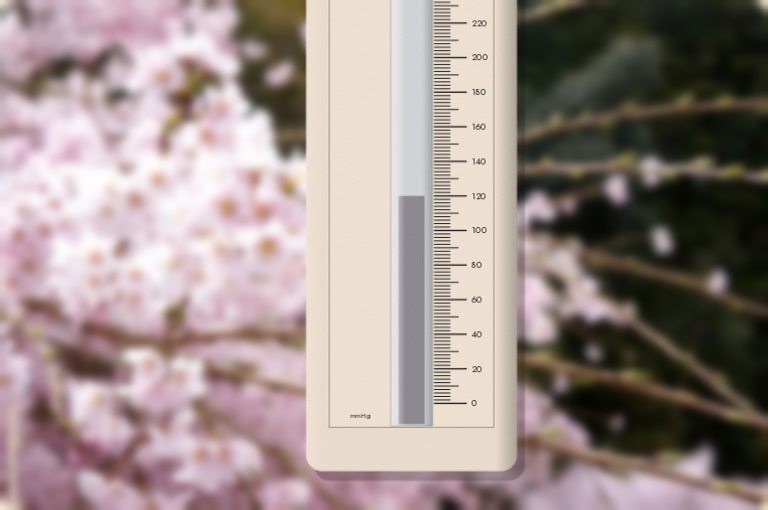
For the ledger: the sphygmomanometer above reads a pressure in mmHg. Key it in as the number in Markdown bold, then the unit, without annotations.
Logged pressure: **120** mmHg
